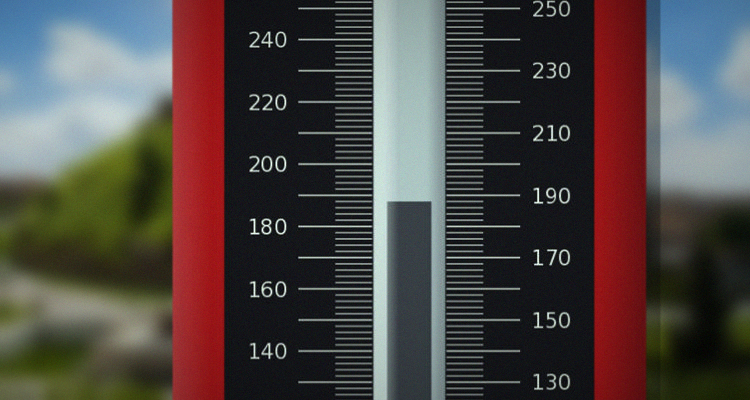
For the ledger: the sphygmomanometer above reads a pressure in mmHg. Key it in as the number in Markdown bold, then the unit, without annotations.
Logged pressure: **188** mmHg
